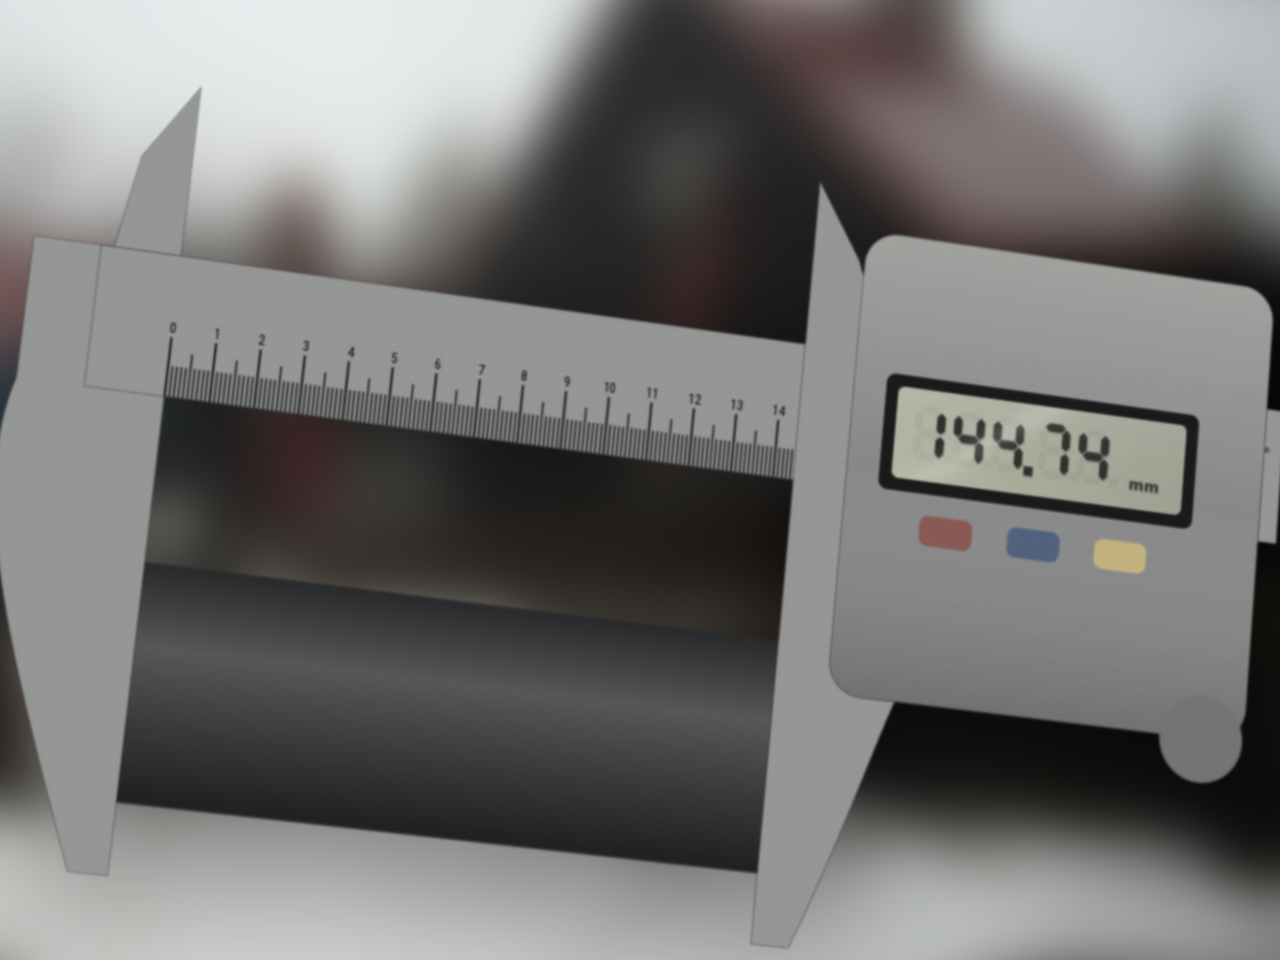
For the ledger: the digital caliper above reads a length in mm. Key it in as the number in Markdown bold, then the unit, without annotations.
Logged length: **144.74** mm
